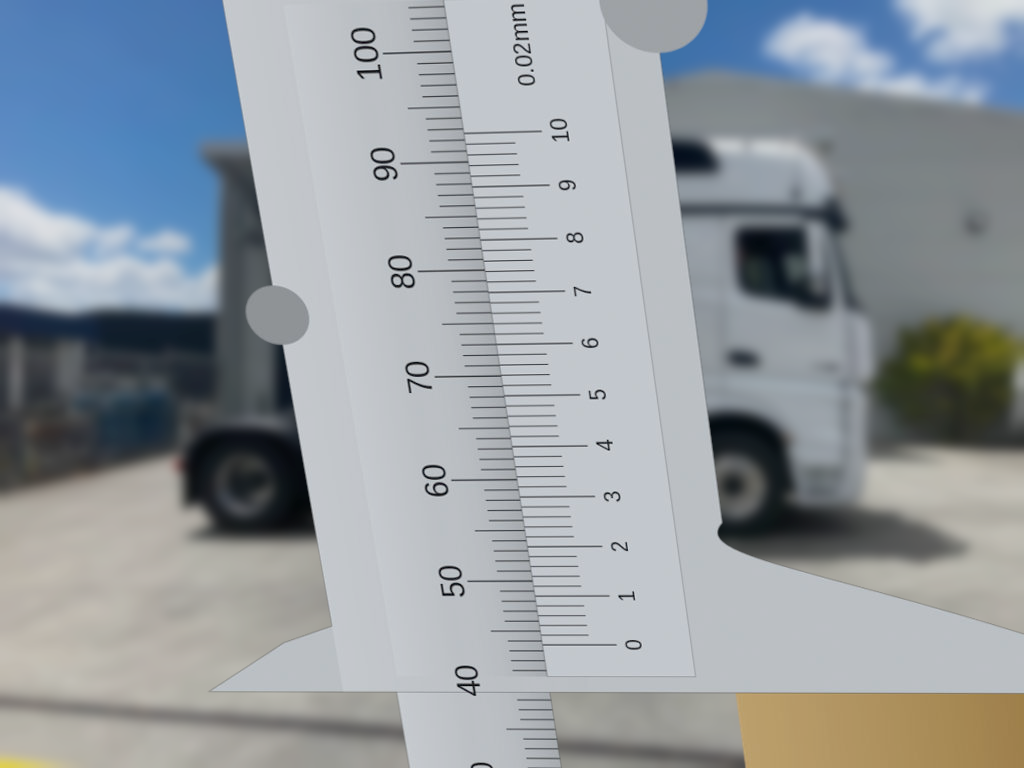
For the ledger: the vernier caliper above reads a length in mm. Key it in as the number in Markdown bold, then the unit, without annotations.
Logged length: **43.6** mm
